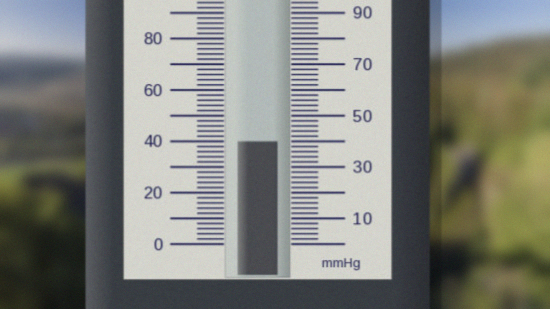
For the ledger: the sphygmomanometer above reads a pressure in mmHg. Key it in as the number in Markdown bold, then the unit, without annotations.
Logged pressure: **40** mmHg
